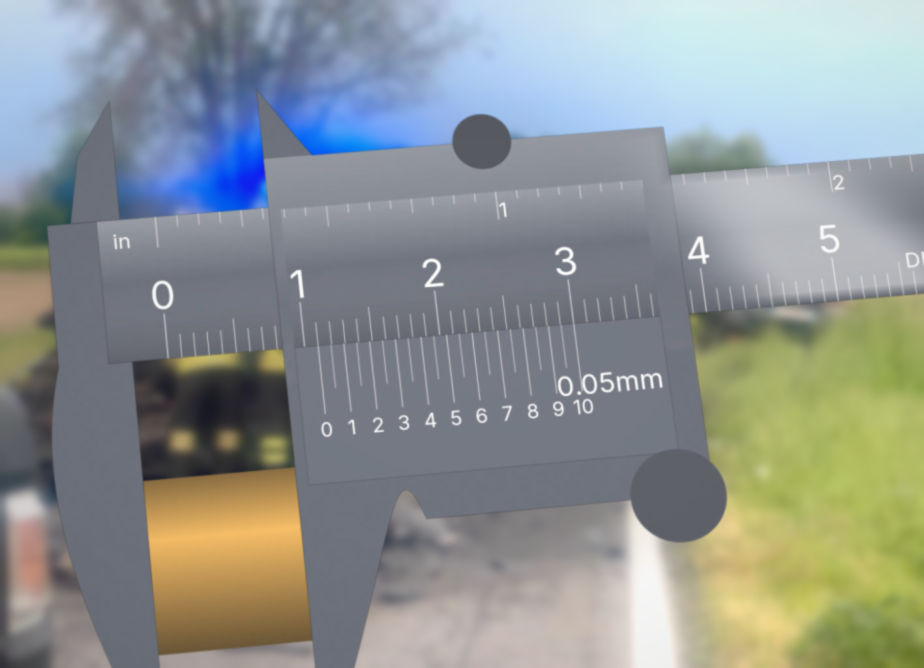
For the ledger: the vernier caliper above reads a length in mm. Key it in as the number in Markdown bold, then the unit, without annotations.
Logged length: **11.0** mm
